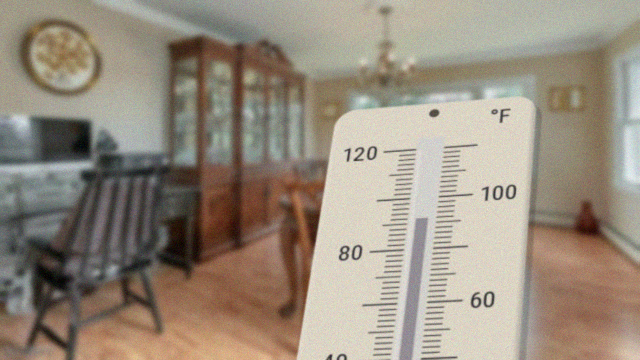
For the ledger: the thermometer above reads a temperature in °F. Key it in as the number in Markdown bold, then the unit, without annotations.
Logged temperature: **92** °F
